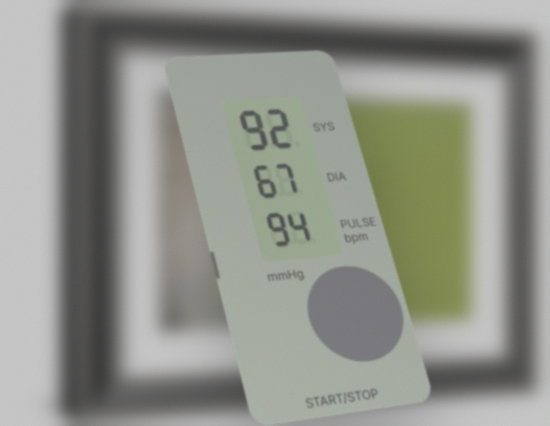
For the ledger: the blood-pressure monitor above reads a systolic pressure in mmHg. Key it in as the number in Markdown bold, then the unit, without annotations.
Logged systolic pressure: **92** mmHg
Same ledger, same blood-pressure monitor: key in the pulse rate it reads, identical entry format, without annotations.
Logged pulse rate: **94** bpm
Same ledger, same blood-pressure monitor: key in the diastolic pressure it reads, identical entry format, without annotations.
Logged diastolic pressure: **67** mmHg
